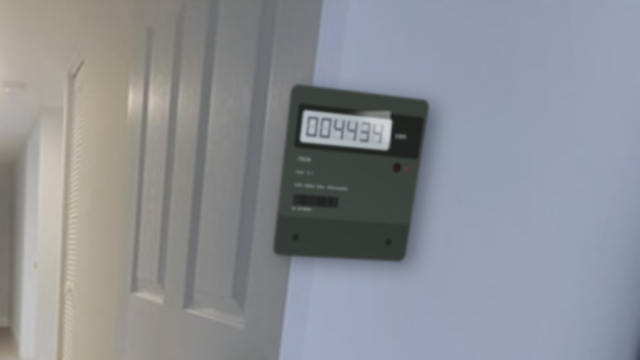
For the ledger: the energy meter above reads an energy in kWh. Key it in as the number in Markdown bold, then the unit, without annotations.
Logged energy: **4434** kWh
